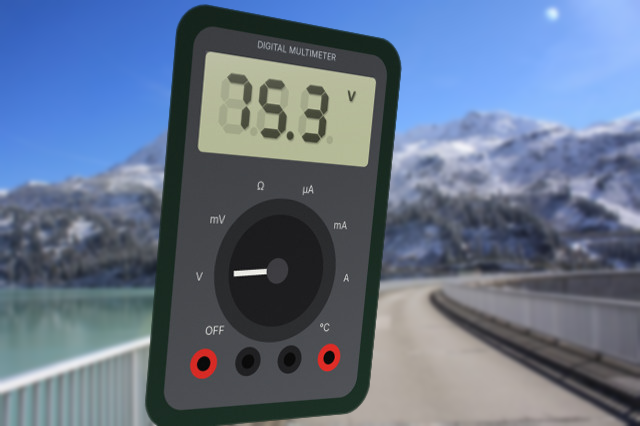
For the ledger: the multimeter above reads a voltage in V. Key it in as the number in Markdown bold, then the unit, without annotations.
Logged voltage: **75.3** V
